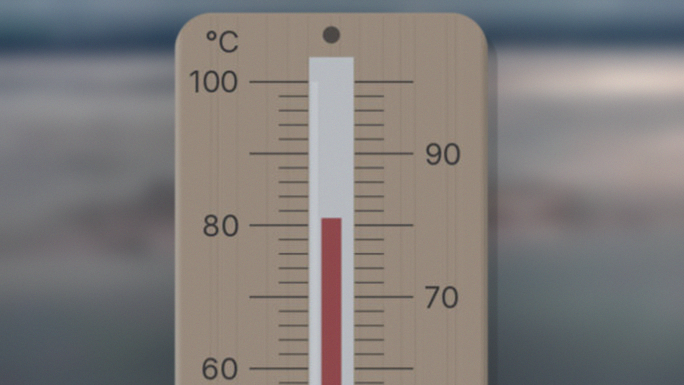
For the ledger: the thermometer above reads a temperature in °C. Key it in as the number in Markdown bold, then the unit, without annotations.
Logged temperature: **81** °C
